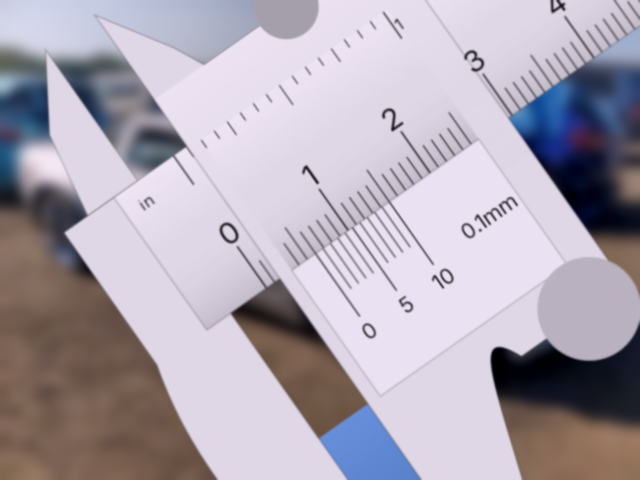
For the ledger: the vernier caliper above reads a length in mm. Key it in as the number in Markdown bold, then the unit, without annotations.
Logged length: **6.0** mm
